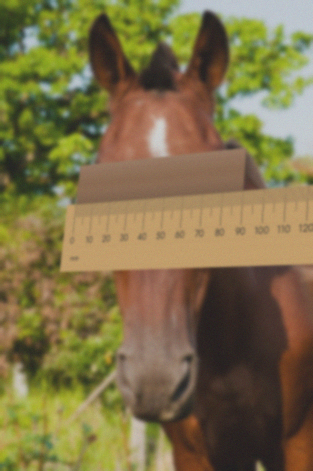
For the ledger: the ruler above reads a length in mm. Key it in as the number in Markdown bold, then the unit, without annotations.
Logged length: **90** mm
